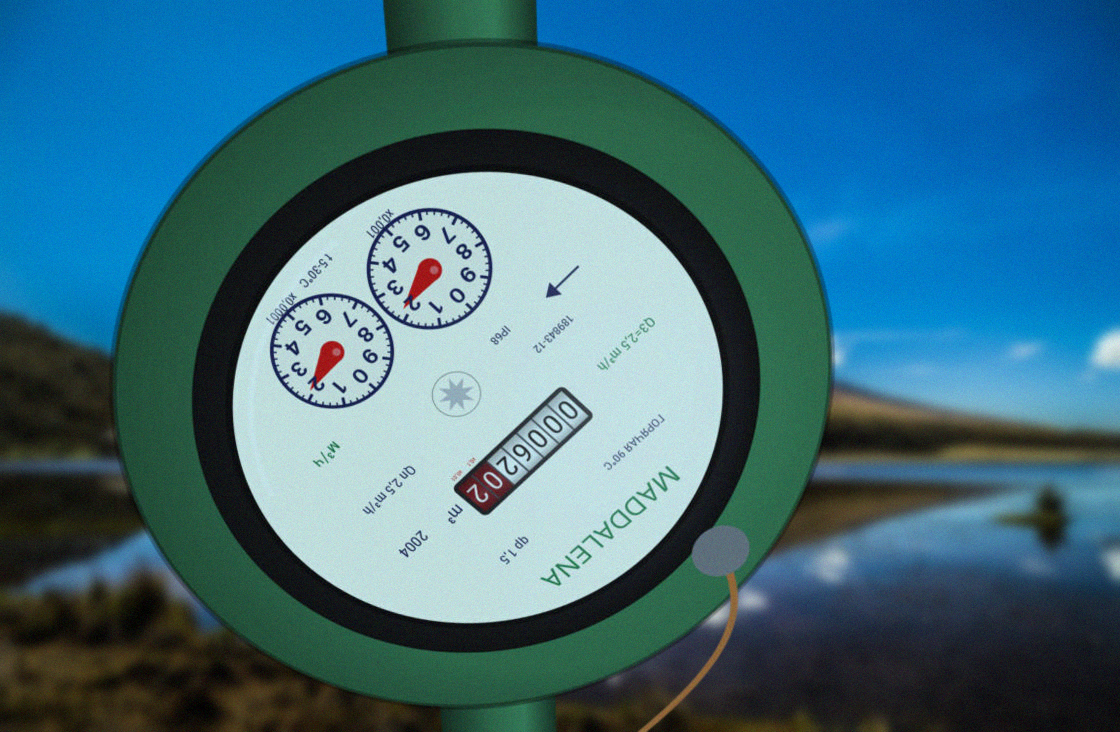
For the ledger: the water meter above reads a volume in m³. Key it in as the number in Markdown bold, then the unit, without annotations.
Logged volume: **62.0222** m³
